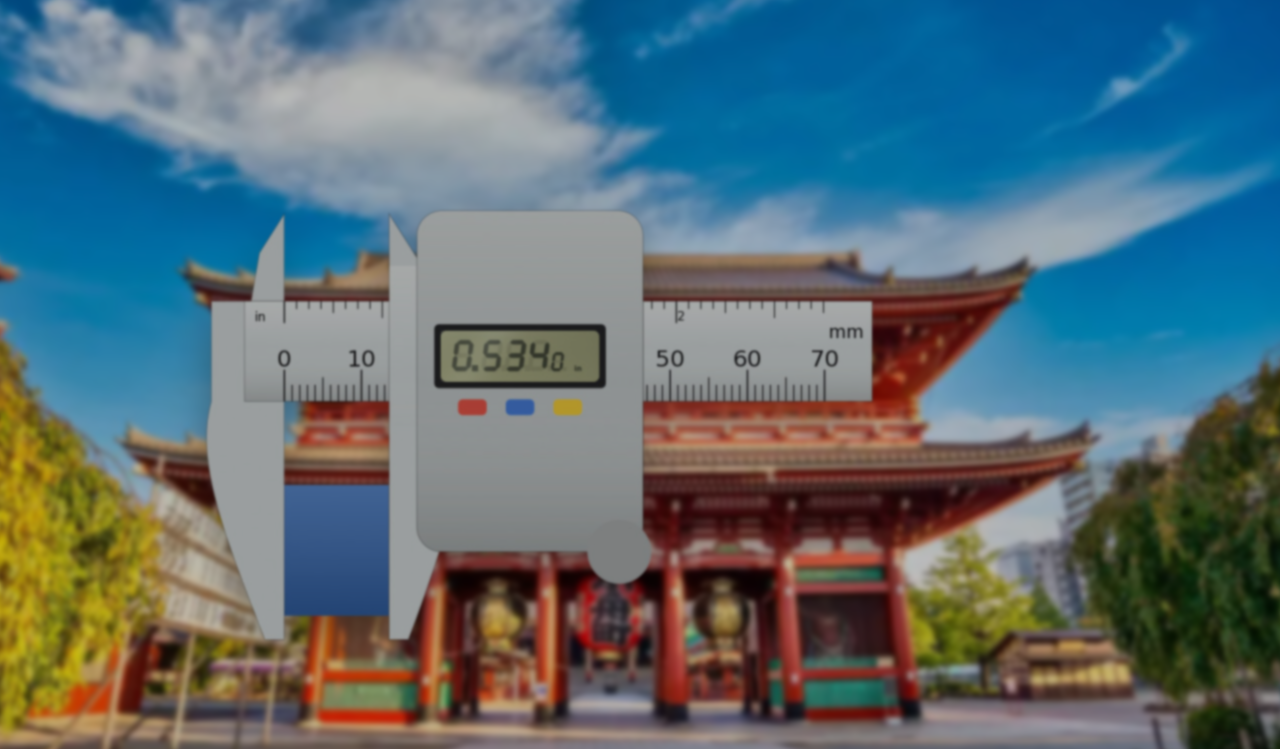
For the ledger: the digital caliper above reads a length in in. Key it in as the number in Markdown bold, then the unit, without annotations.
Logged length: **0.5340** in
